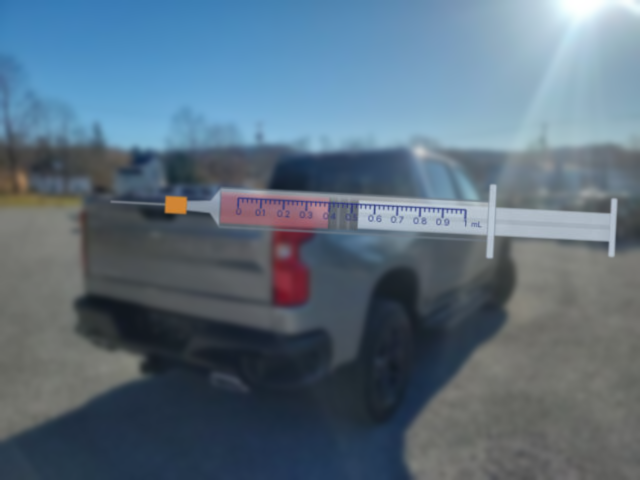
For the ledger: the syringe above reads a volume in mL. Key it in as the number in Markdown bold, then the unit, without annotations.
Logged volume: **0.4** mL
